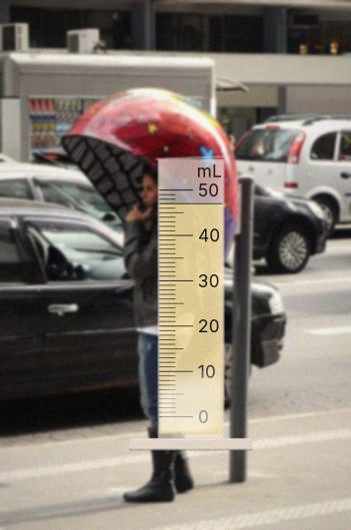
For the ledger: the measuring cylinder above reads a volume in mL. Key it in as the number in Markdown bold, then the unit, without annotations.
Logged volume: **47** mL
